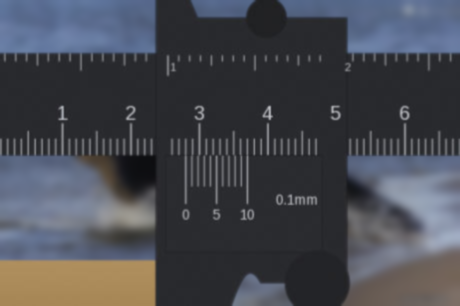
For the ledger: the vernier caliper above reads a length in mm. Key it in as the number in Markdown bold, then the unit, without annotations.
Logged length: **28.0** mm
